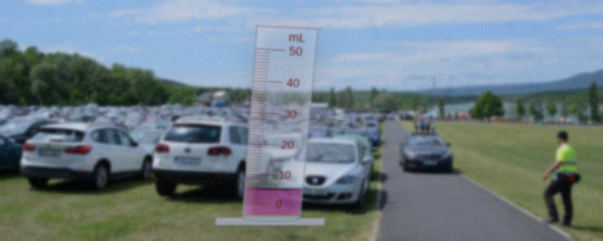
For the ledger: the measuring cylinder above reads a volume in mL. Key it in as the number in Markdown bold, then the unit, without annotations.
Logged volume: **5** mL
